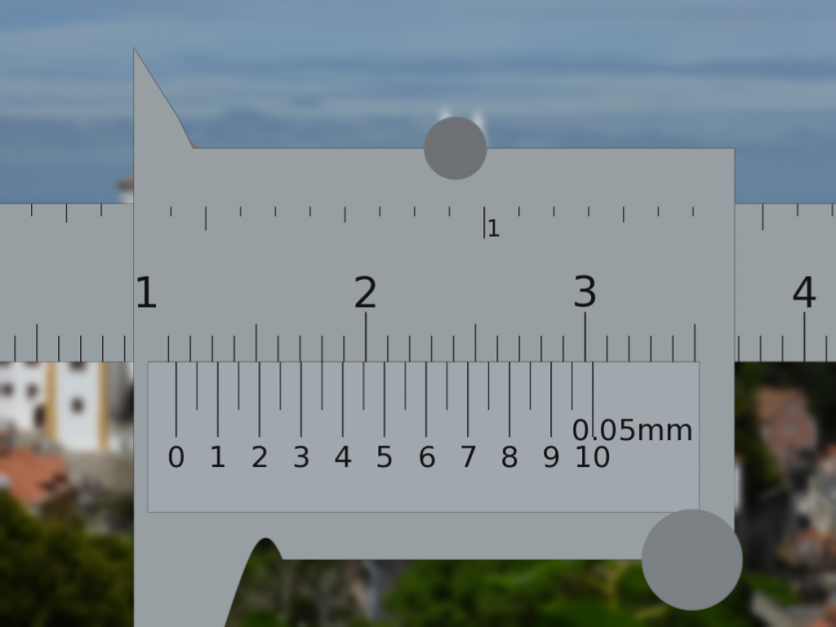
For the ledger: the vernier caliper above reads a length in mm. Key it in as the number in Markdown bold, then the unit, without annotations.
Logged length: **11.35** mm
